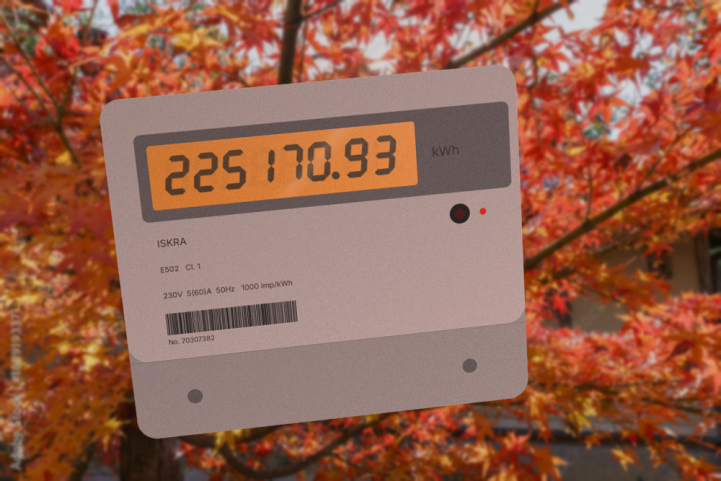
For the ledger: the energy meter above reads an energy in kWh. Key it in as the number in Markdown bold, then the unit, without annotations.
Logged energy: **225170.93** kWh
